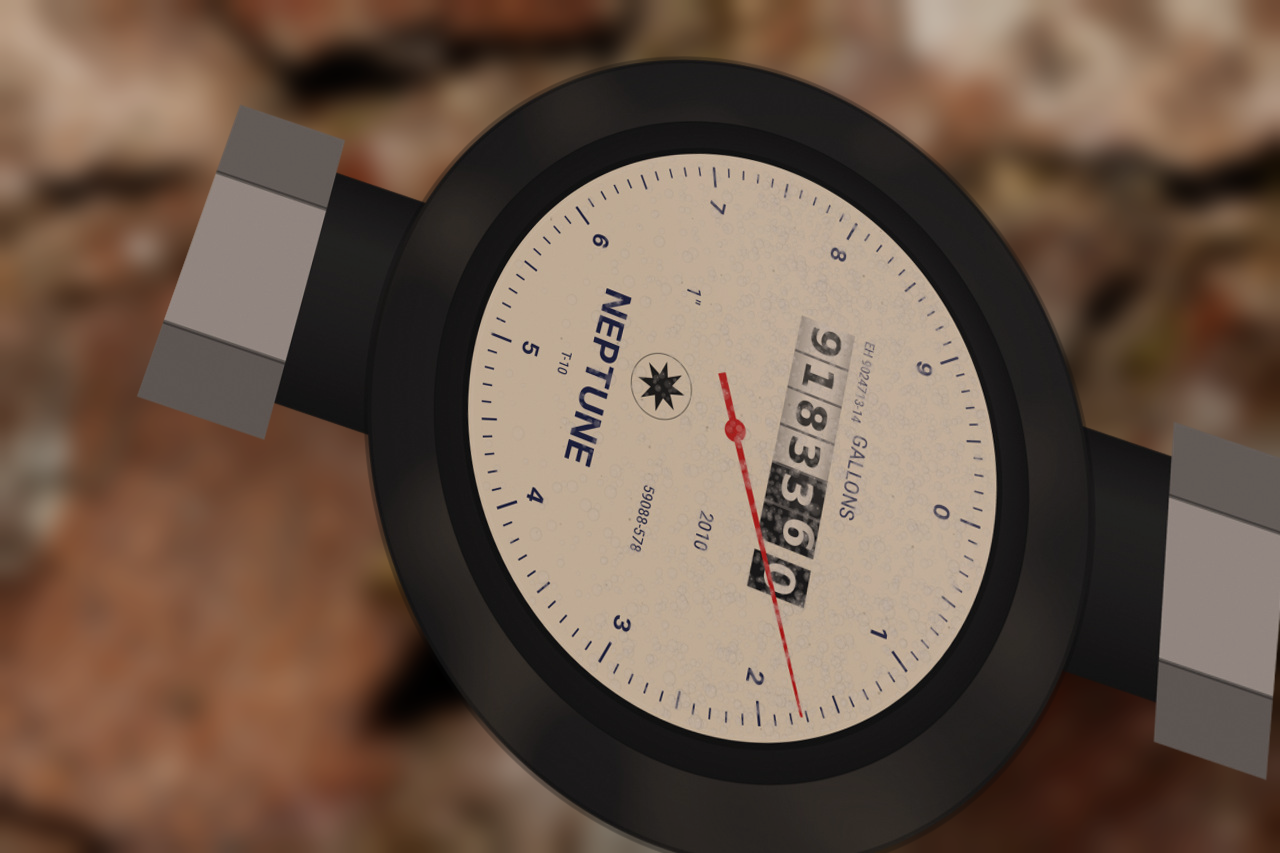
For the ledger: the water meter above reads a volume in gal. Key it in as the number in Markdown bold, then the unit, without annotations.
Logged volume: **9183361.7** gal
